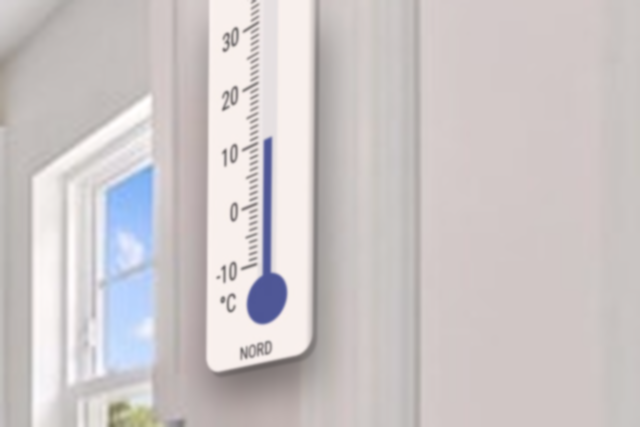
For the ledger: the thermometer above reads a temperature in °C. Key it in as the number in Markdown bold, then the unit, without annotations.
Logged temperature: **10** °C
